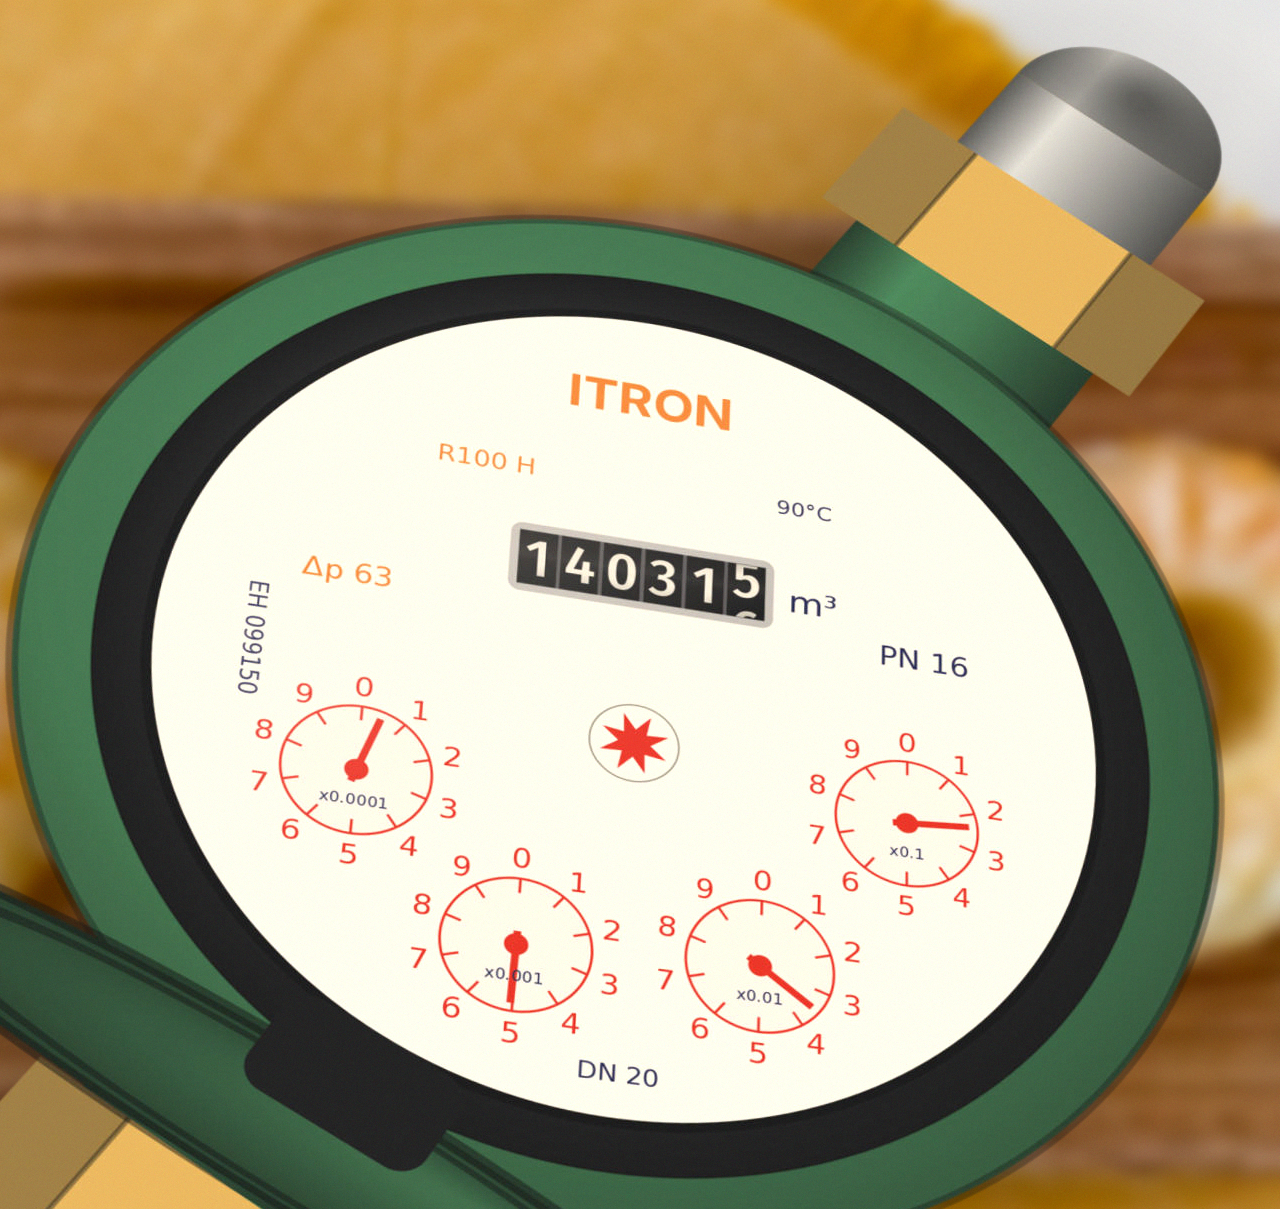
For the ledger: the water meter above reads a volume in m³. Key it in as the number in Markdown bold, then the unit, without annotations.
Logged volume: **140315.2350** m³
